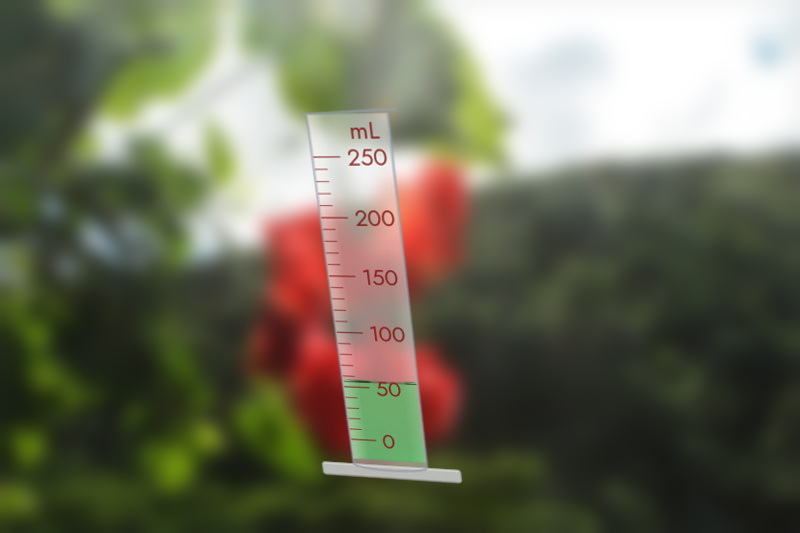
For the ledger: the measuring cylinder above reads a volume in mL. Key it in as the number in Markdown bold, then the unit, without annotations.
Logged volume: **55** mL
